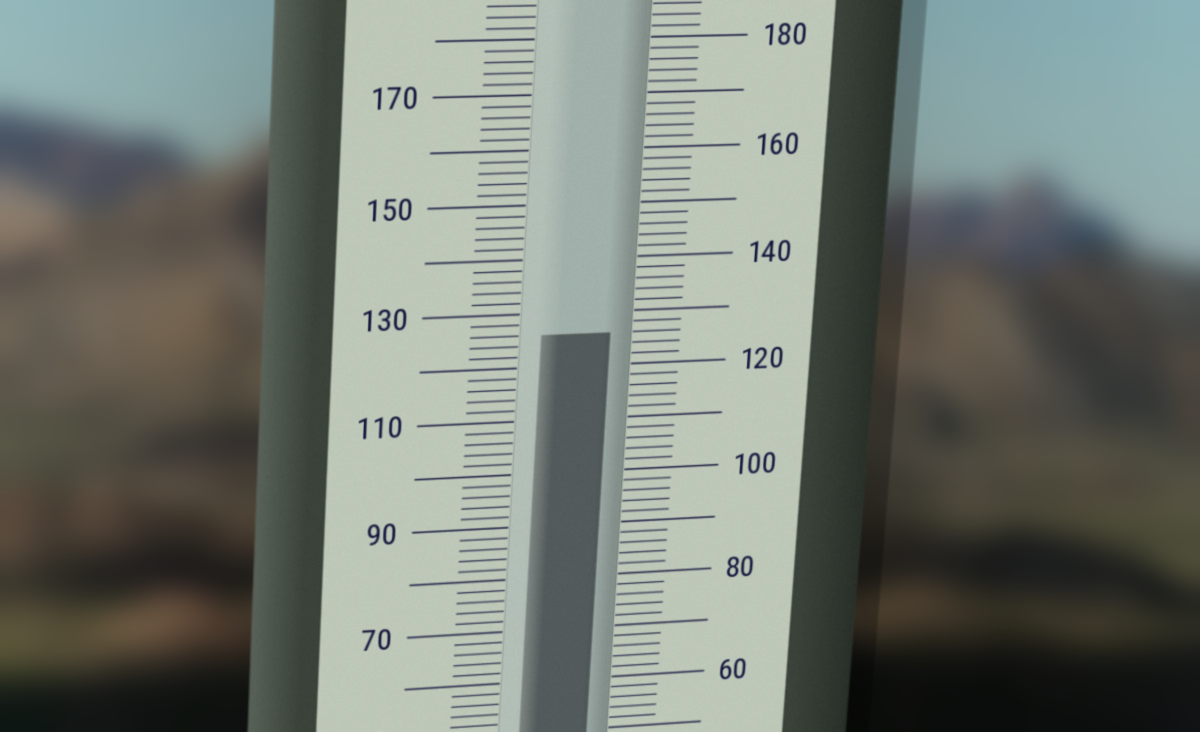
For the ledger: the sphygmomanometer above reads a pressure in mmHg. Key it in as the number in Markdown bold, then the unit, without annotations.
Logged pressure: **126** mmHg
